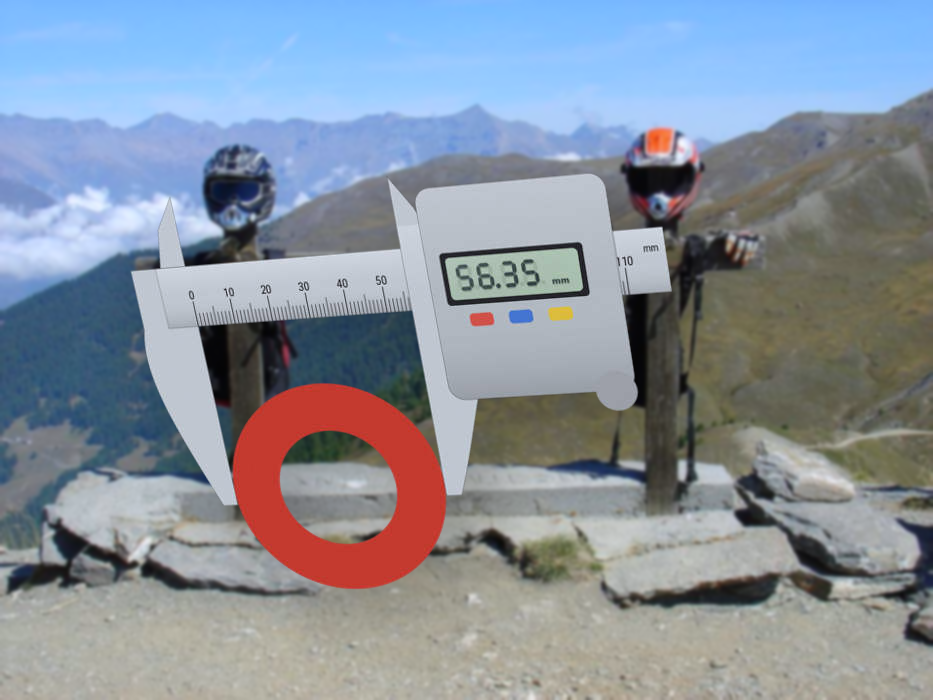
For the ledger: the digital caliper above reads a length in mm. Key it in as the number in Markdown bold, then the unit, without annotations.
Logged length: **56.35** mm
